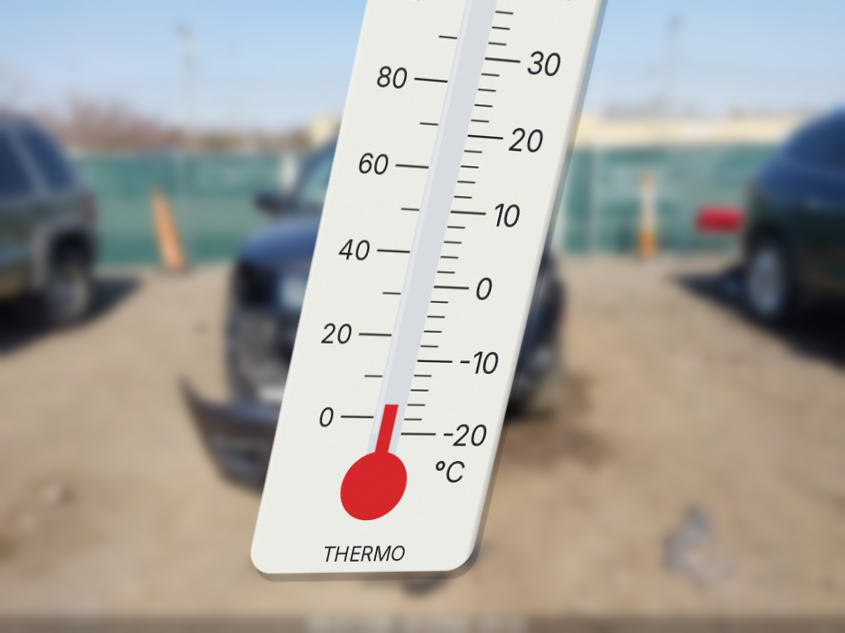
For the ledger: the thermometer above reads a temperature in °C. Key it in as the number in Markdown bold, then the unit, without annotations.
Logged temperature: **-16** °C
